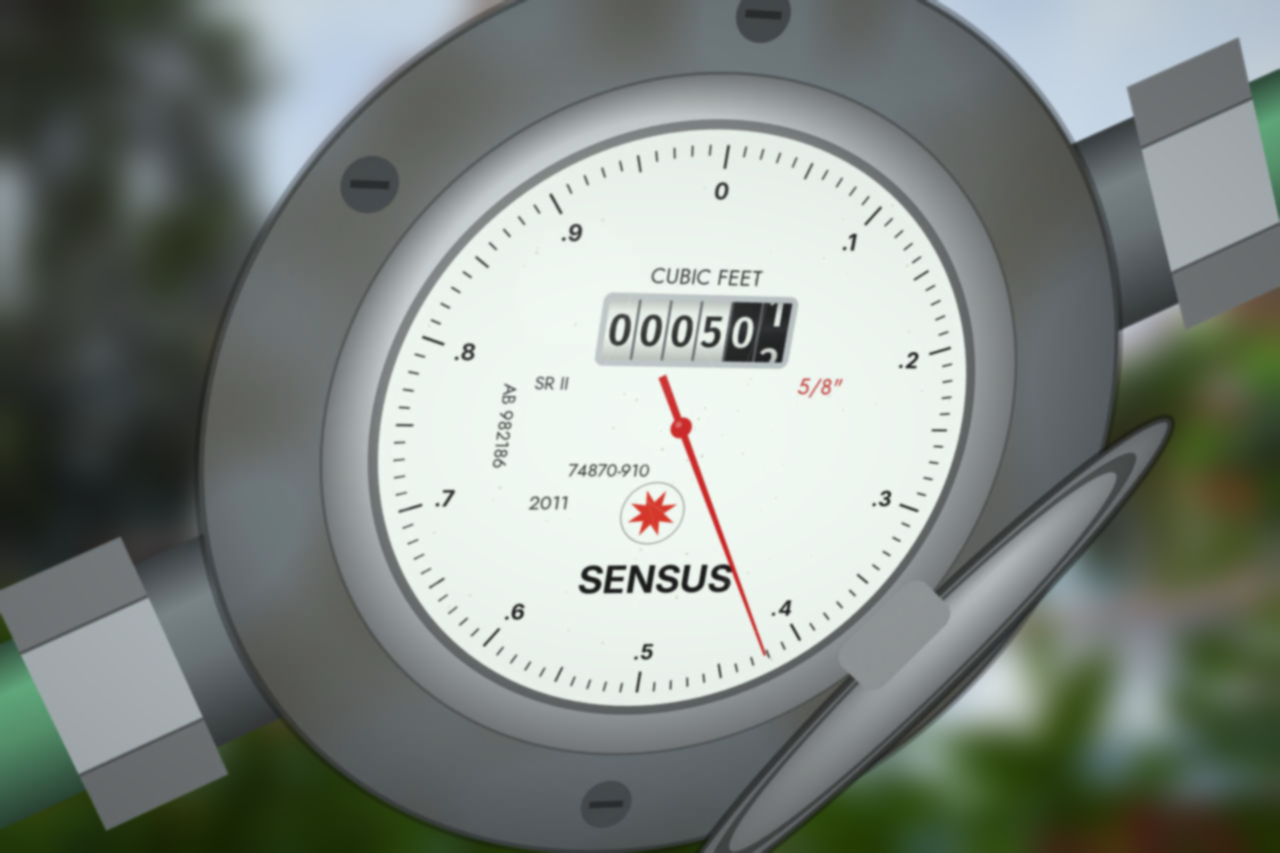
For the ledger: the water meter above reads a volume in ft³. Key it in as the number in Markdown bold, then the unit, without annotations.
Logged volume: **501.42** ft³
